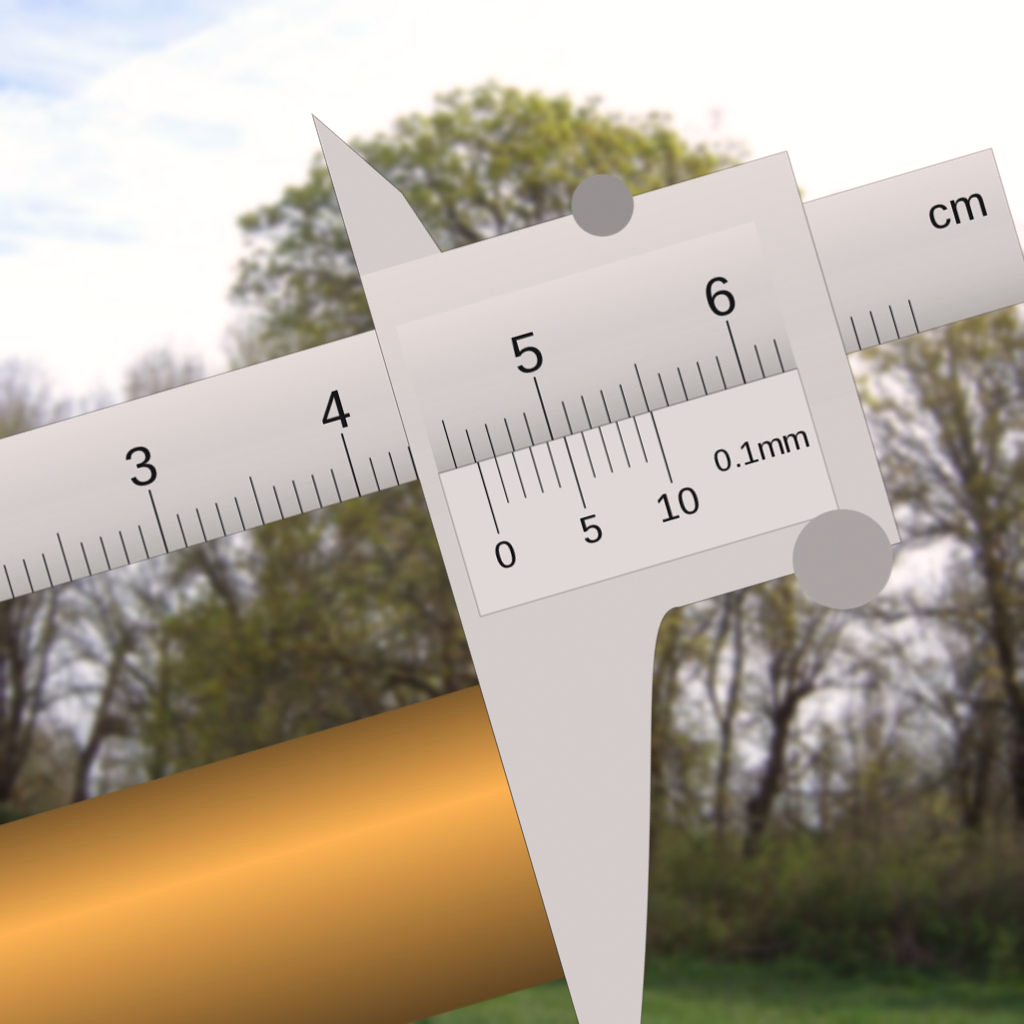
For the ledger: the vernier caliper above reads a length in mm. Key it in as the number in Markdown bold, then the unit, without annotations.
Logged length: **46.1** mm
